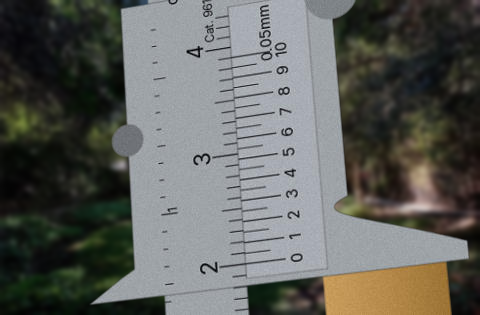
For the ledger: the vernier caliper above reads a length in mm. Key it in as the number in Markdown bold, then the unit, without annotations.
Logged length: **20.0** mm
